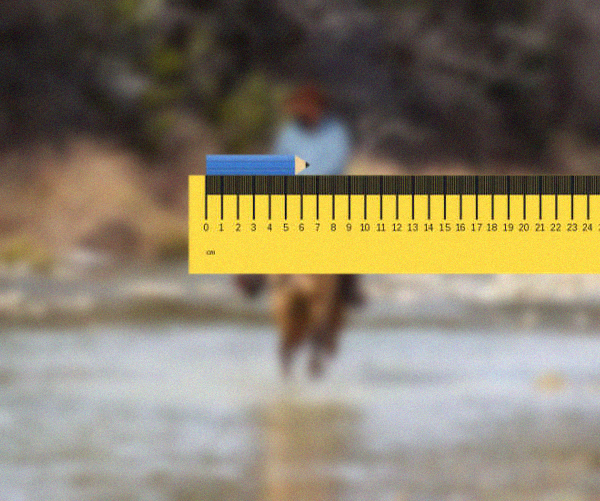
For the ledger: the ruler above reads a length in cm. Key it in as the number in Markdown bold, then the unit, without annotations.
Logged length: **6.5** cm
